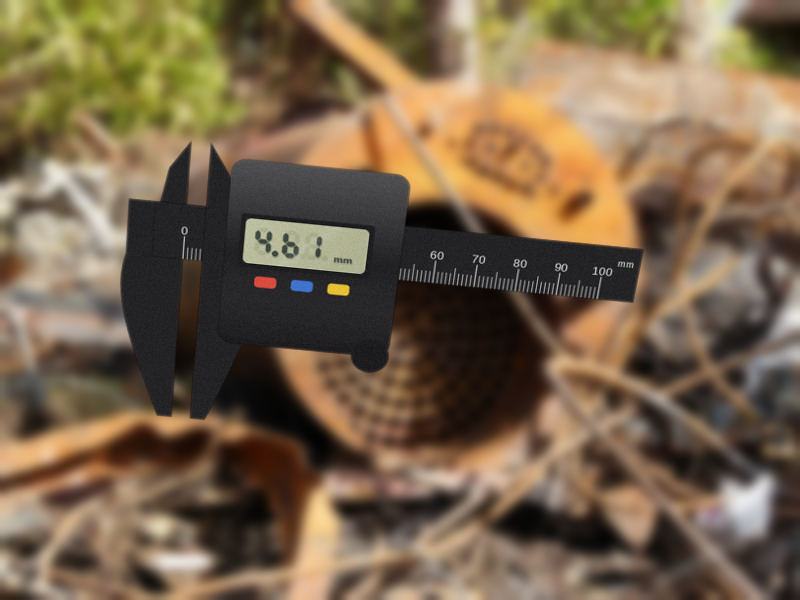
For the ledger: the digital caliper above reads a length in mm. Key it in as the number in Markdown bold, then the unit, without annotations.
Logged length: **4.61** mm
